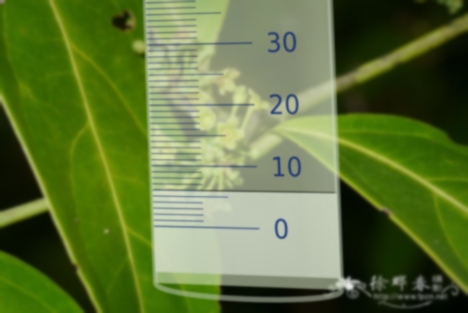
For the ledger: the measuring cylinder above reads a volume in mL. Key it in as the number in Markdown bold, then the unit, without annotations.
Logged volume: **6** mL
